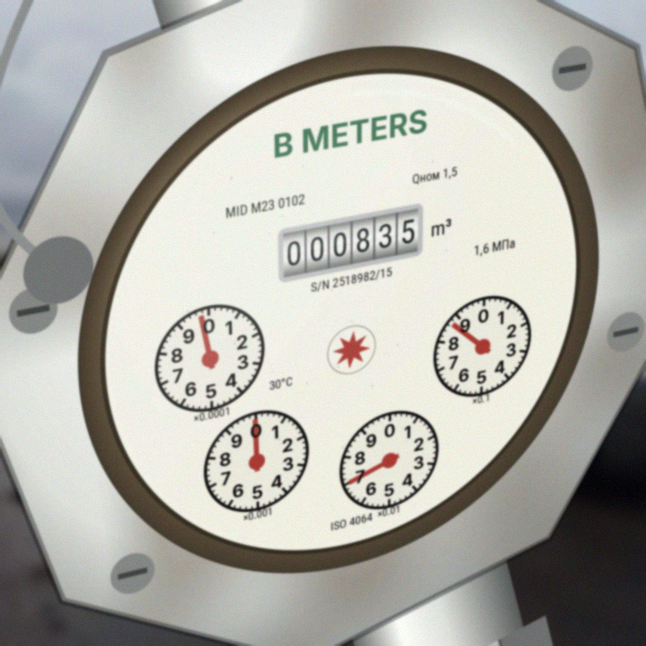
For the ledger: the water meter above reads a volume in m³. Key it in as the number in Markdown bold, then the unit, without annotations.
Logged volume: **835.8699** m³
